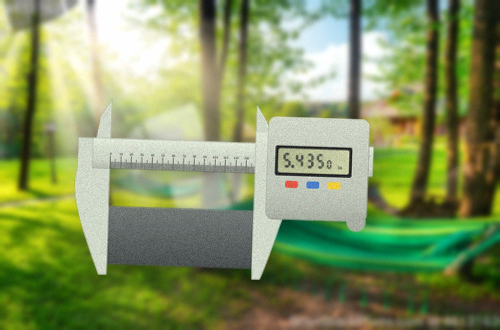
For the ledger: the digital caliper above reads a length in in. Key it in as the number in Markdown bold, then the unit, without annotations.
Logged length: **5.4350** in
